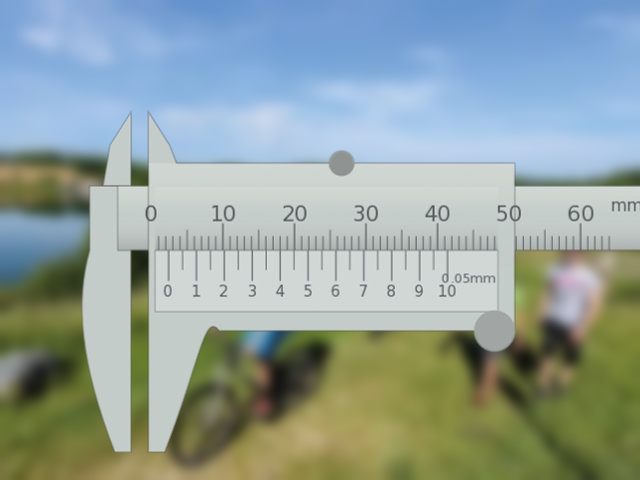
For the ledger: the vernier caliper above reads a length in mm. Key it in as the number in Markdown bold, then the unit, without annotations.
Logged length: **2.4** mm
